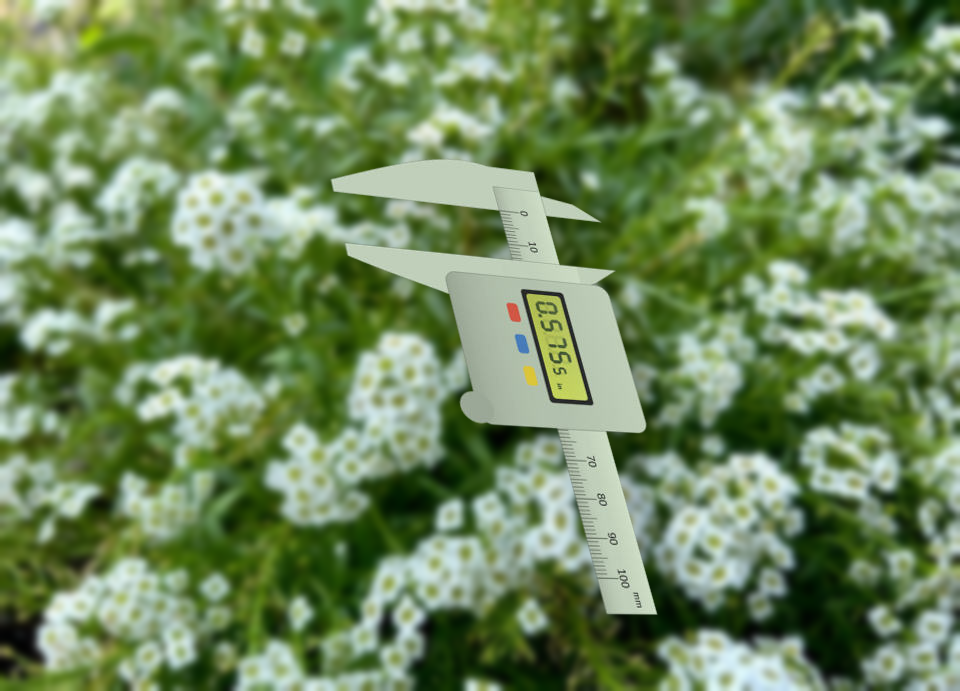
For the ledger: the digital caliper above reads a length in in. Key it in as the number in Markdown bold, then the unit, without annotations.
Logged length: **0.5755** in
